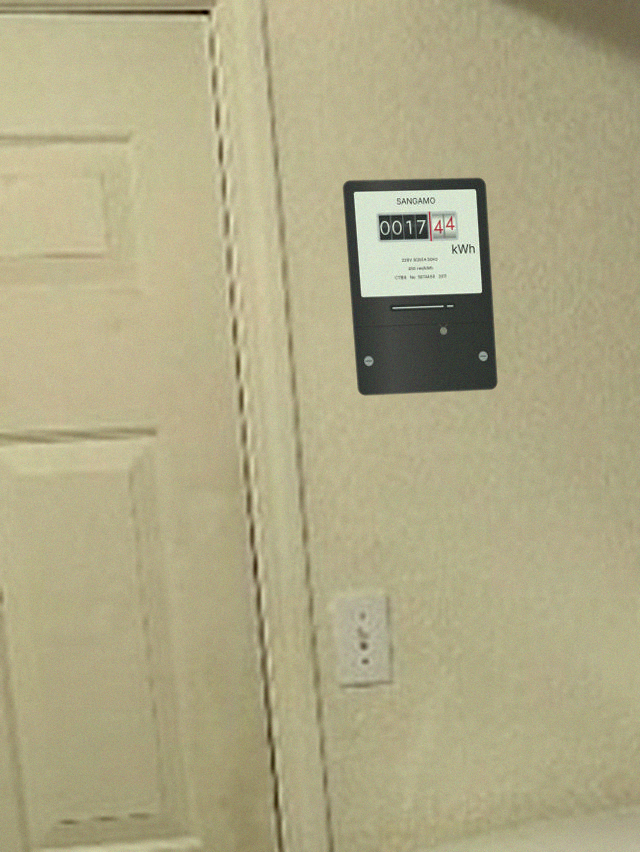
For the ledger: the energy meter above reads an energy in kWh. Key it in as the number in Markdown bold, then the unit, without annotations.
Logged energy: **17.44** kWh
